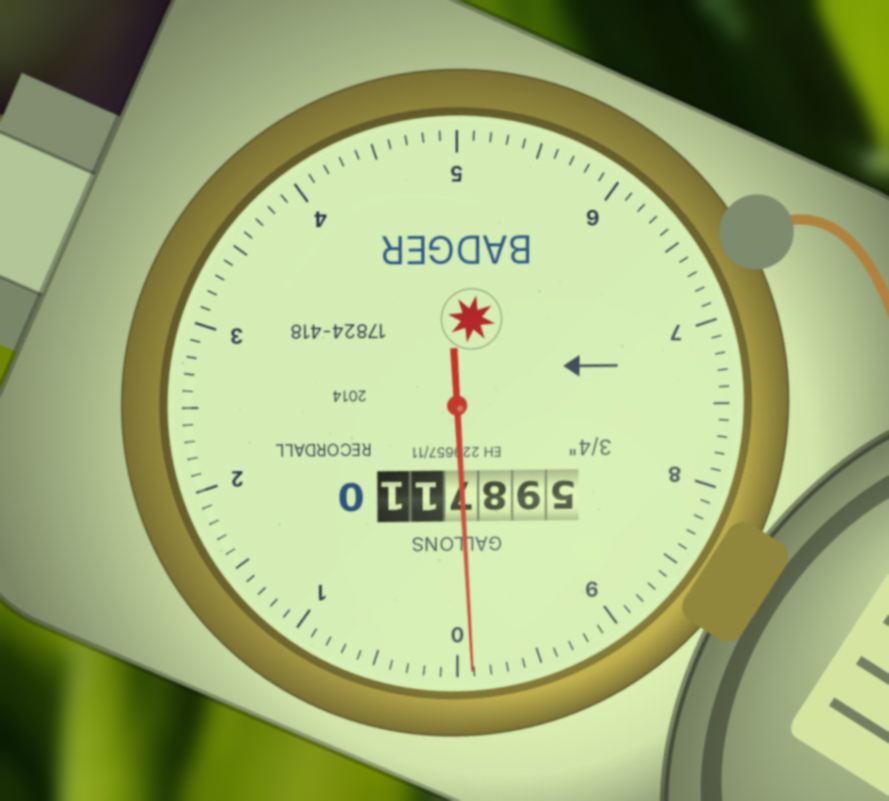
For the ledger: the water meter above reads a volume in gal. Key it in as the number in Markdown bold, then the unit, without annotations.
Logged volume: **5987109.9** gal
